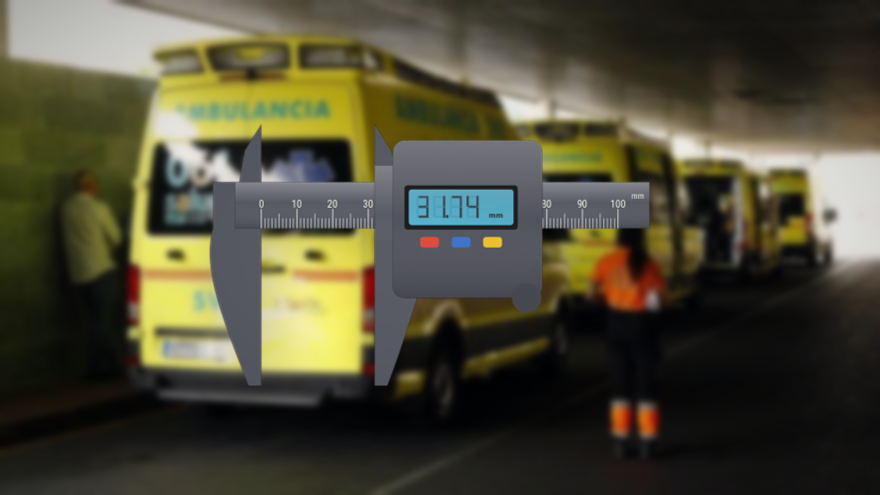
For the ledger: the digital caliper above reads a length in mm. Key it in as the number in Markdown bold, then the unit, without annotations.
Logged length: **31.74** mm
